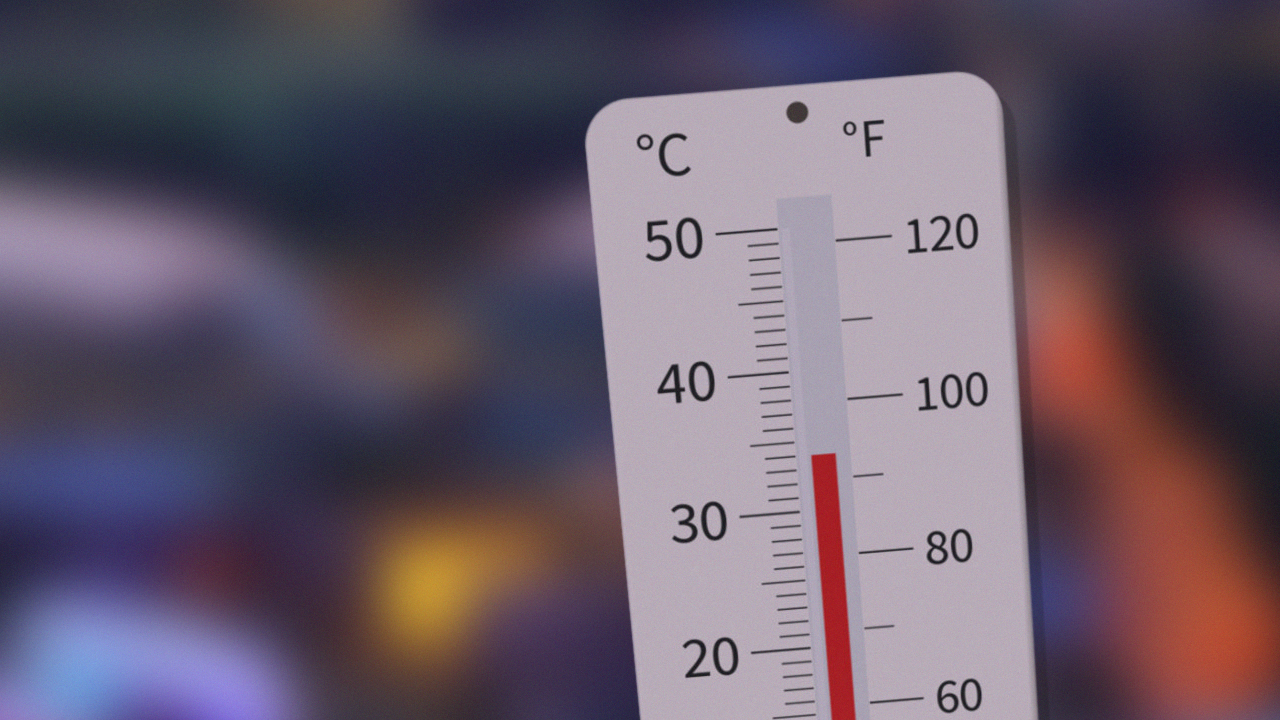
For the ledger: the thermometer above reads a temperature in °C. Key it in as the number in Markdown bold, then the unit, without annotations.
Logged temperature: **34** °C
